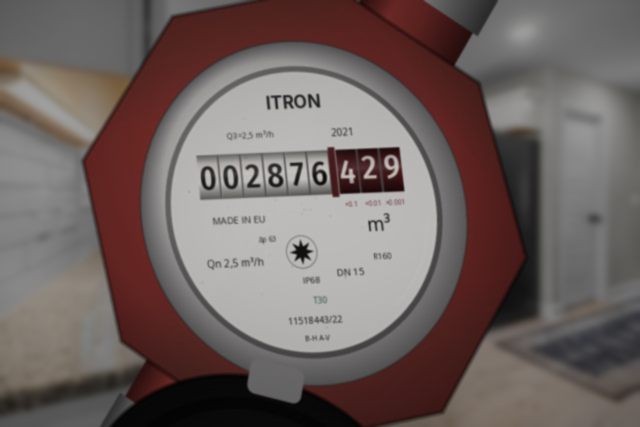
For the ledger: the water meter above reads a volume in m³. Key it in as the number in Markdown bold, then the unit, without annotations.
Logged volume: **2876.429** m³
